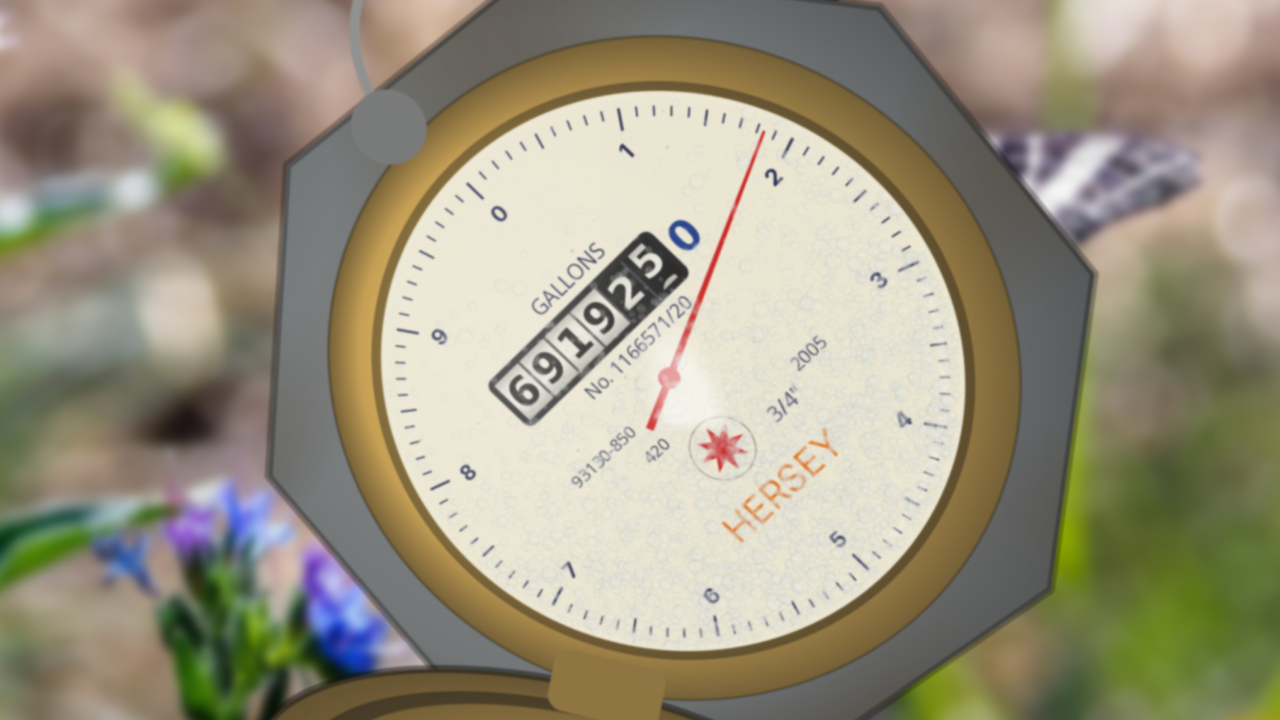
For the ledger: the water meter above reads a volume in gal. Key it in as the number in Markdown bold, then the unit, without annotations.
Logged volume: **6919251.8** gal
